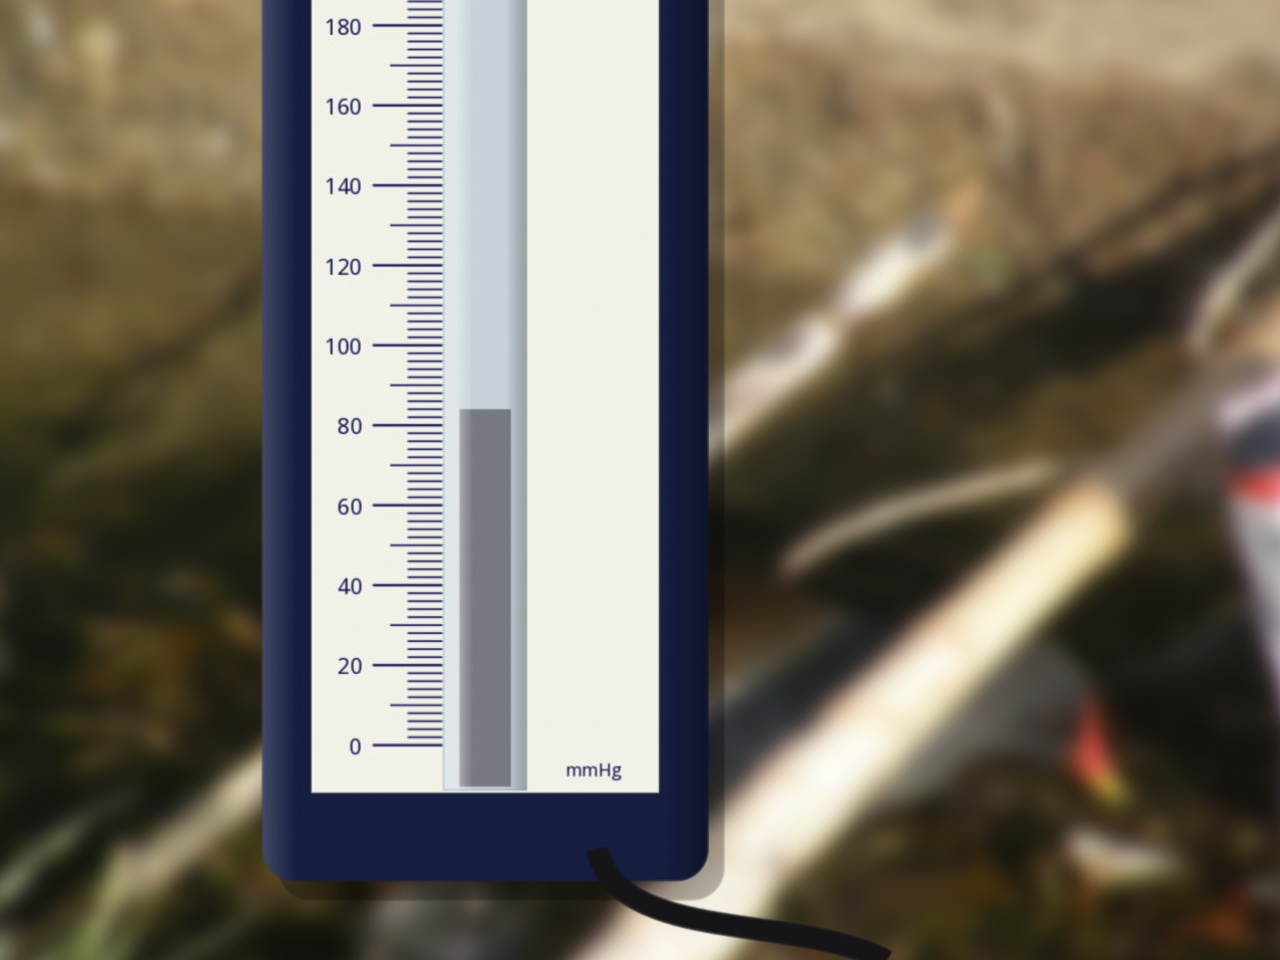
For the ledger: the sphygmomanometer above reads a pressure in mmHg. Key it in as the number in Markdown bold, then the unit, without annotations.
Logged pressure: **84** mmHg
